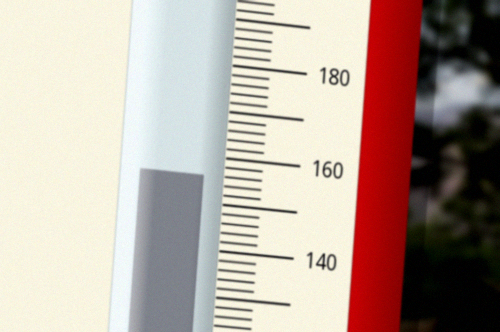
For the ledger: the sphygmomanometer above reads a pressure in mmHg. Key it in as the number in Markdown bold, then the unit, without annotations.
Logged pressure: **156** mmHg
